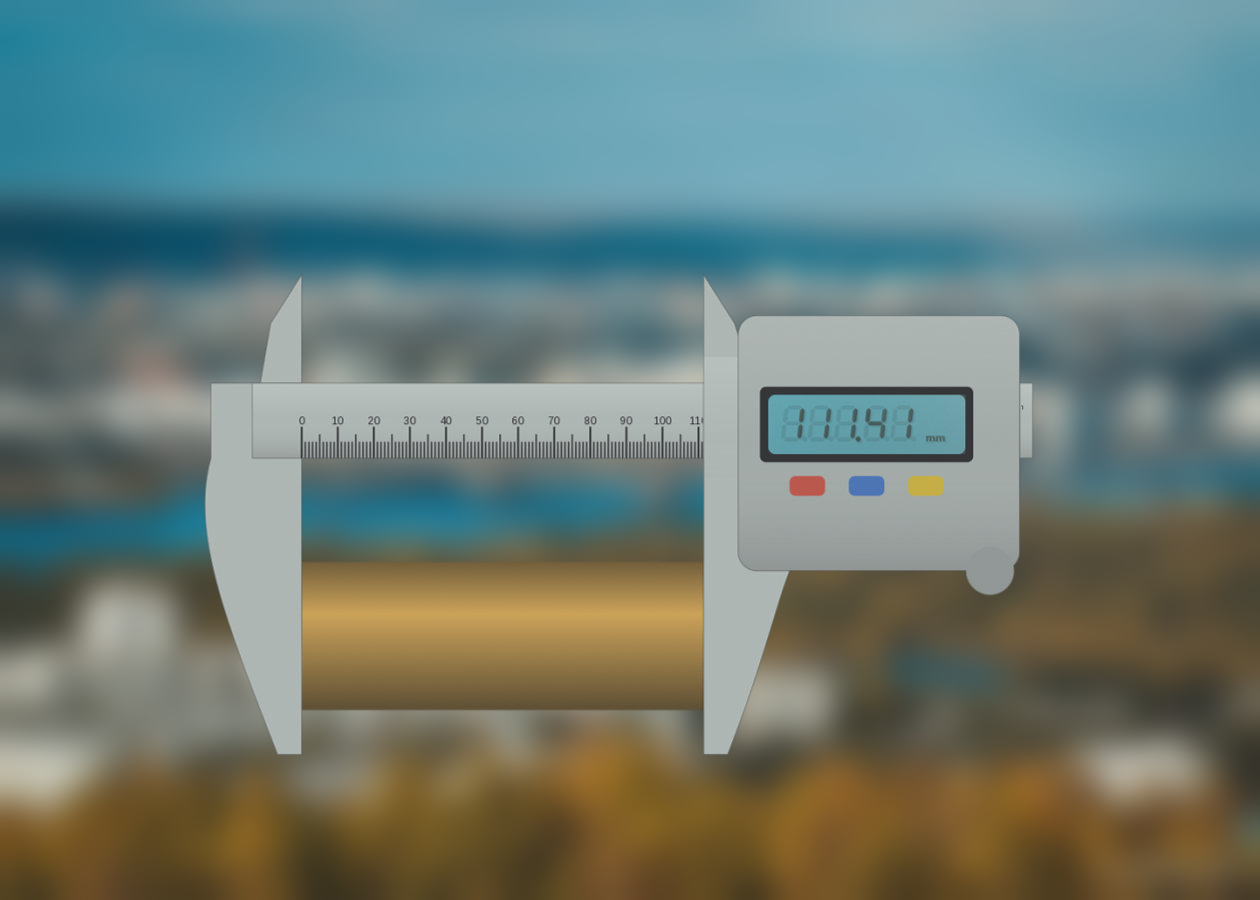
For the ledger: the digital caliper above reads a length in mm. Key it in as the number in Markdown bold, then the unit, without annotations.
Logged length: **111.41** mm
